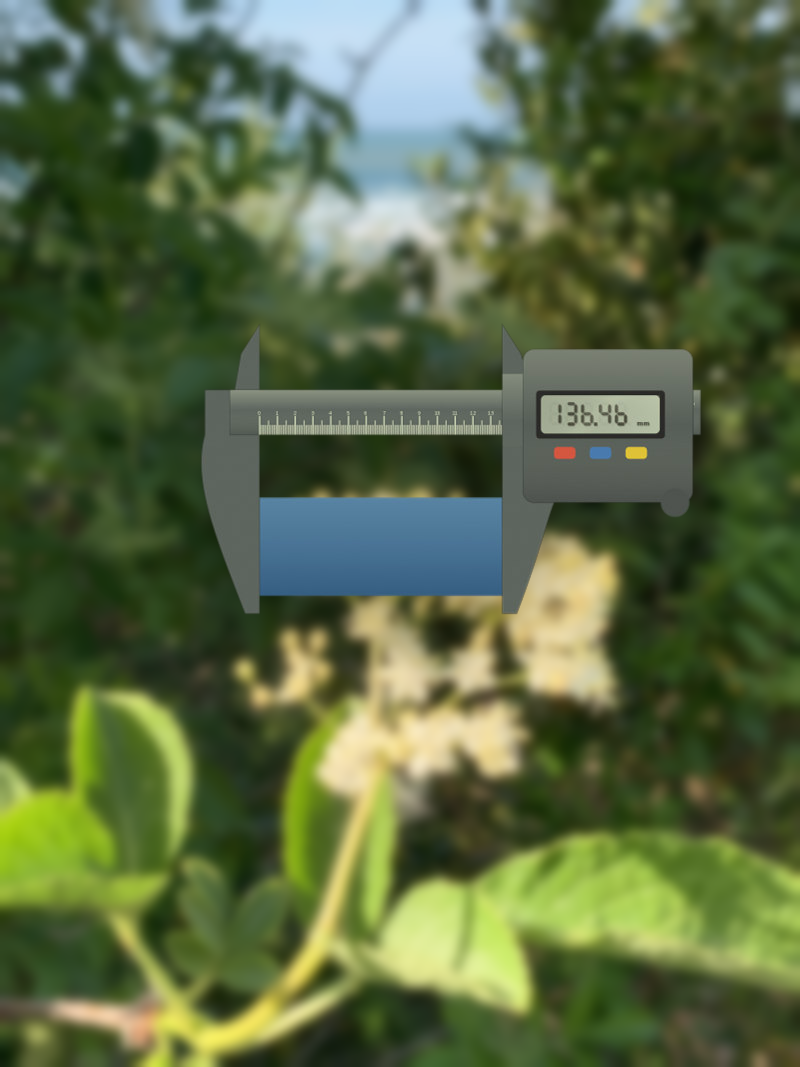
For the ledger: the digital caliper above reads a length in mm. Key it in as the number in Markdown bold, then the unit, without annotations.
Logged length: **136.46** mm
